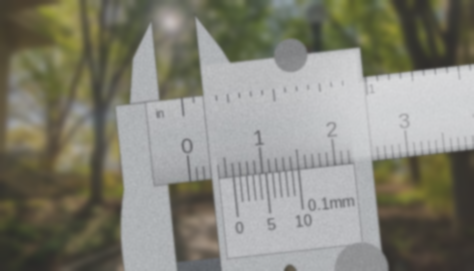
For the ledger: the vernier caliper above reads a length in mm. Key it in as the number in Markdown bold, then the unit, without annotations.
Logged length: **6.0** mm
